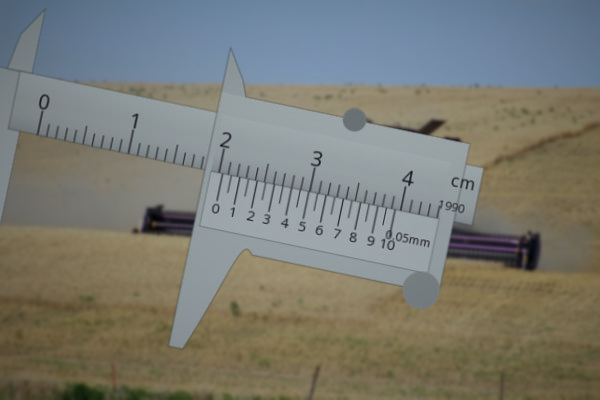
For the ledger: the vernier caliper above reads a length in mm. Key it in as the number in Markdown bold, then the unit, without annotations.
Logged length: **20.4** mm
